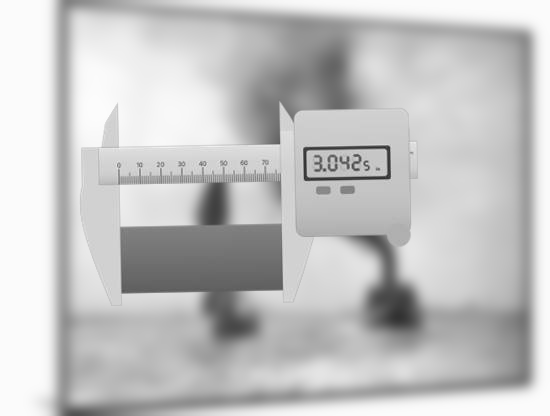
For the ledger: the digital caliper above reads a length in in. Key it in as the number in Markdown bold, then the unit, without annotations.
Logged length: **3.0425** in
